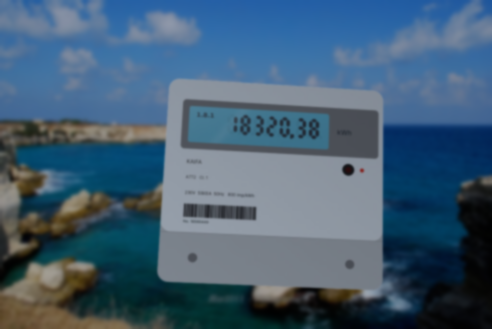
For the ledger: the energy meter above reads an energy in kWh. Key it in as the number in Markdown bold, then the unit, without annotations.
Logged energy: **18320.38** kWh
